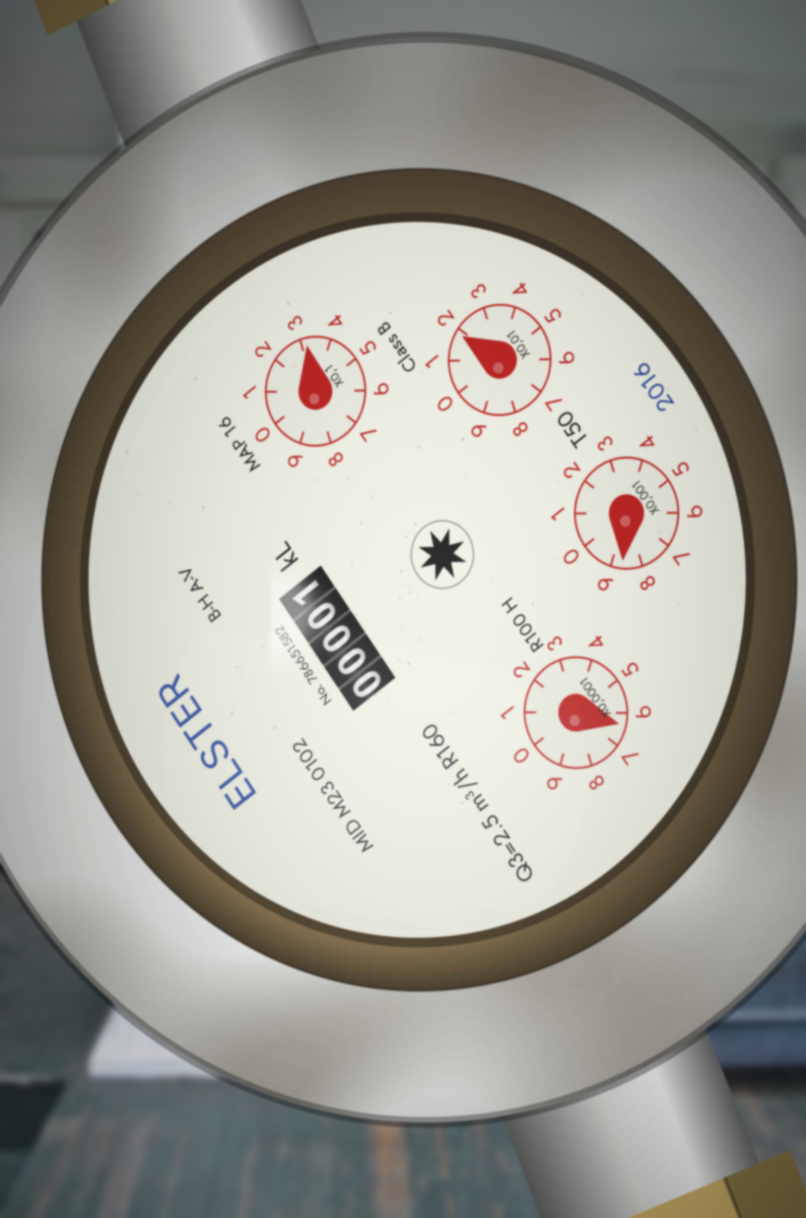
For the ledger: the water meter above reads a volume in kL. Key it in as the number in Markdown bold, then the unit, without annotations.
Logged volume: **1.3186** kL
